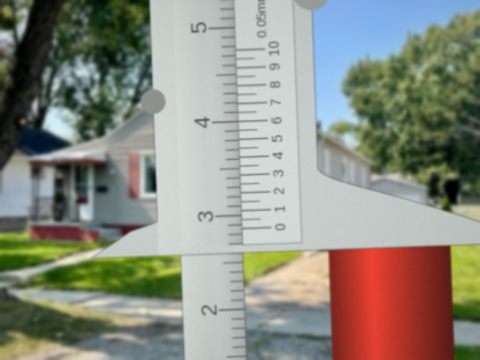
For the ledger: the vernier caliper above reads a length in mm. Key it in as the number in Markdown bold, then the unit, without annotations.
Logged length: **28.6** mm
